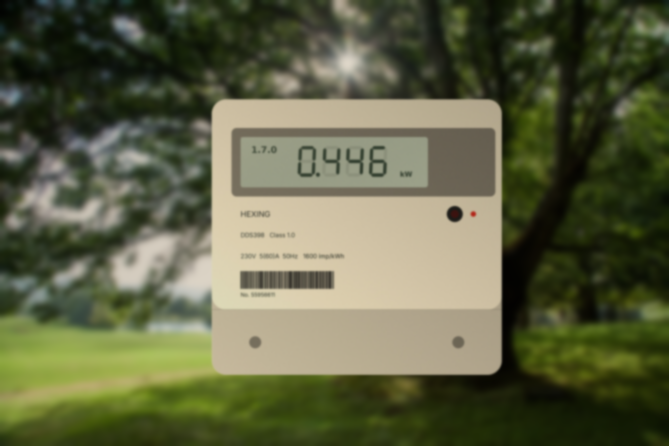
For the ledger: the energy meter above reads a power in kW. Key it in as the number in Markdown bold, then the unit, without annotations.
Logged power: **0.446** kW
